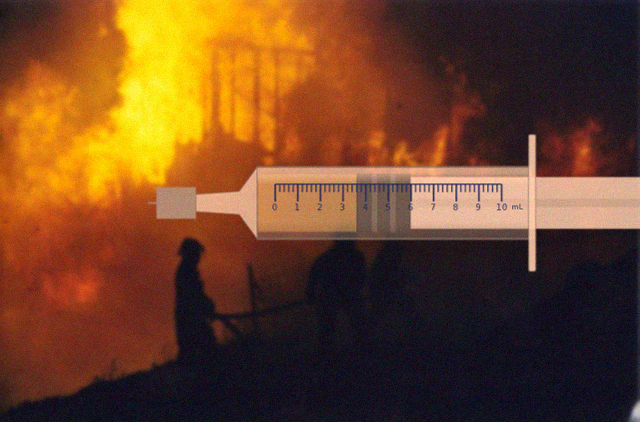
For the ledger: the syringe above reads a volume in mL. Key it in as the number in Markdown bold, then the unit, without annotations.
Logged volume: **3.6** mL
